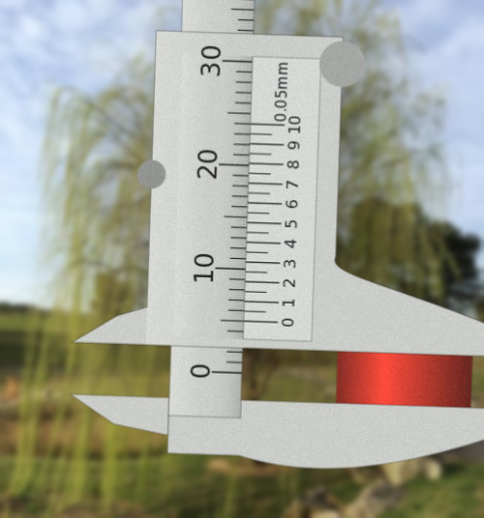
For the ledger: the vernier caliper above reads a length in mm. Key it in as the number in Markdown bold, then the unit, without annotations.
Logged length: **5.0** mm
